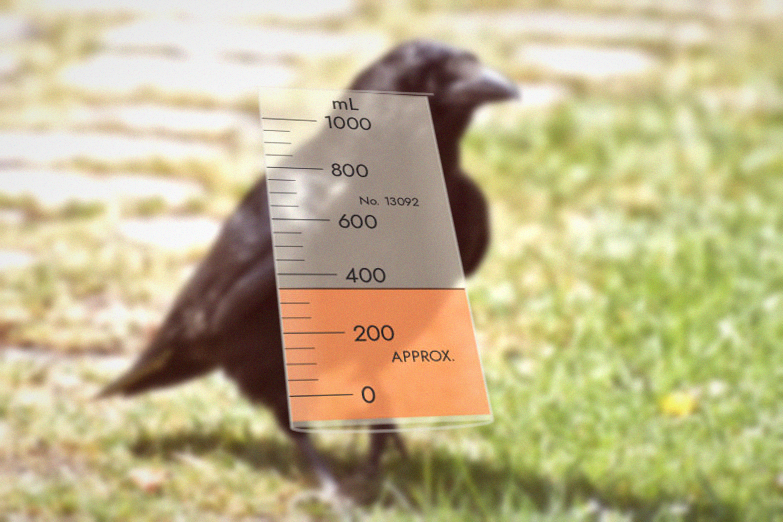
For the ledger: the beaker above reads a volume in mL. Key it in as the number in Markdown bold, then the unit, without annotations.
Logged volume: **350** mL
